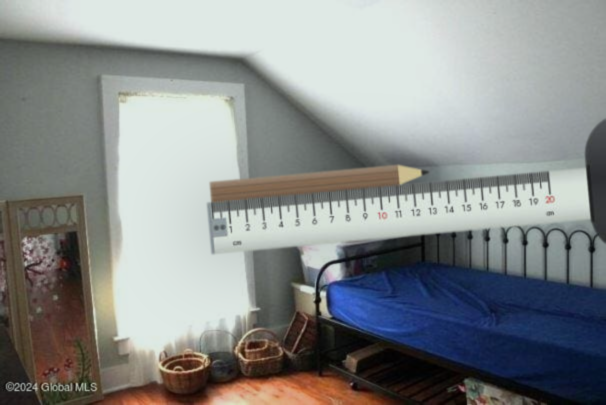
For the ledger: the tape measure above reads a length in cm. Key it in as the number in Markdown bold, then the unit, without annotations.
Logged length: **13** cm
